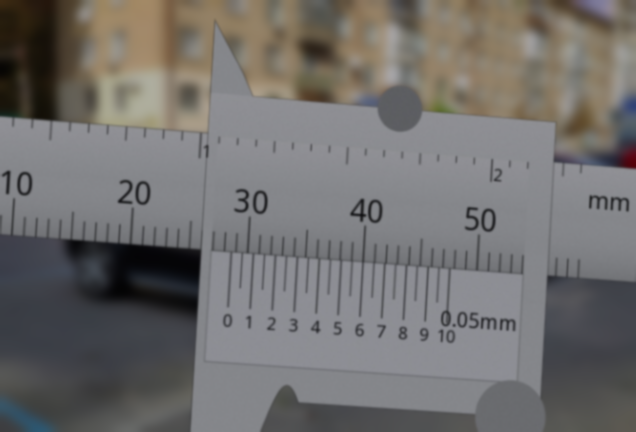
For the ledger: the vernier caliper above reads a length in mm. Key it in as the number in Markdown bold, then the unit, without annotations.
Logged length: **28.6** mm
